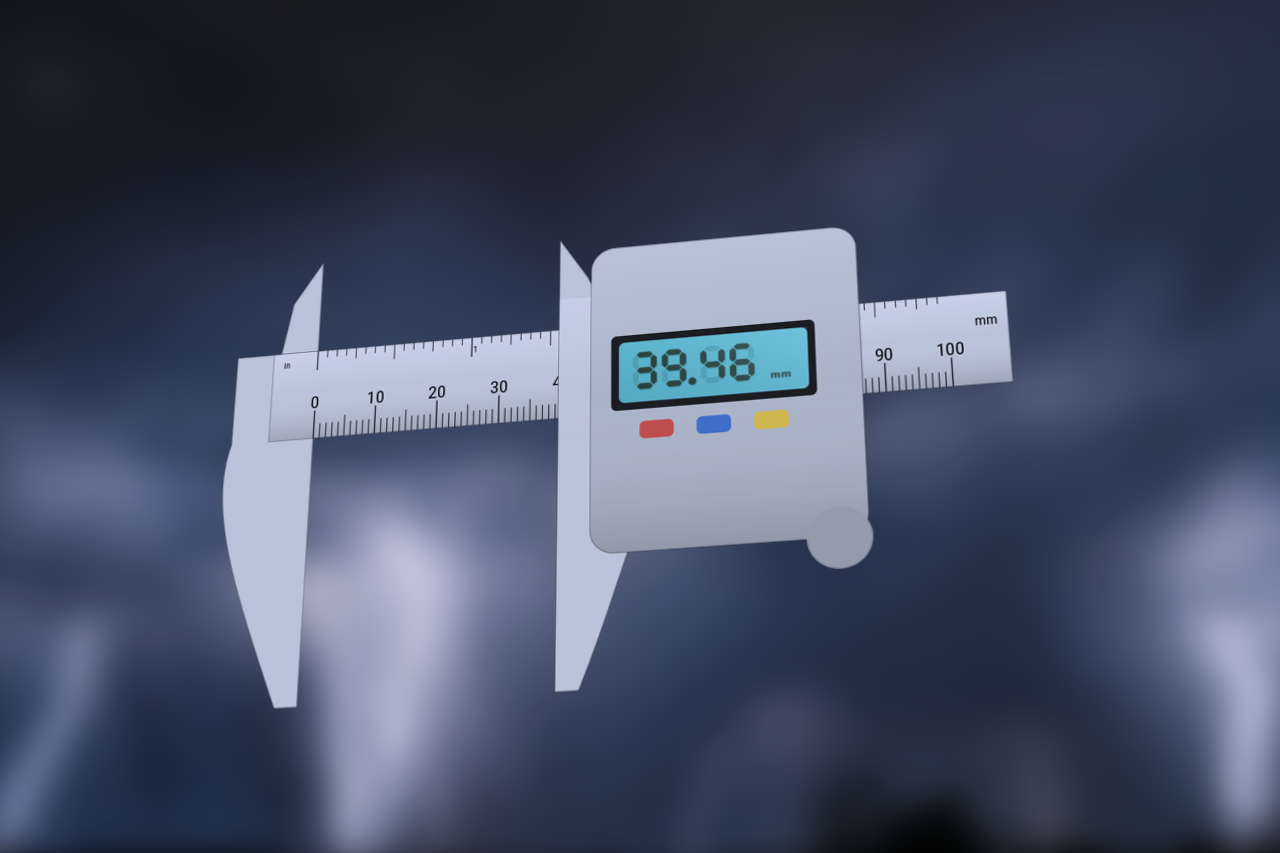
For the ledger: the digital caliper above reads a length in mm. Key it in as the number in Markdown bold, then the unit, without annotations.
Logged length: **39.46** mm
